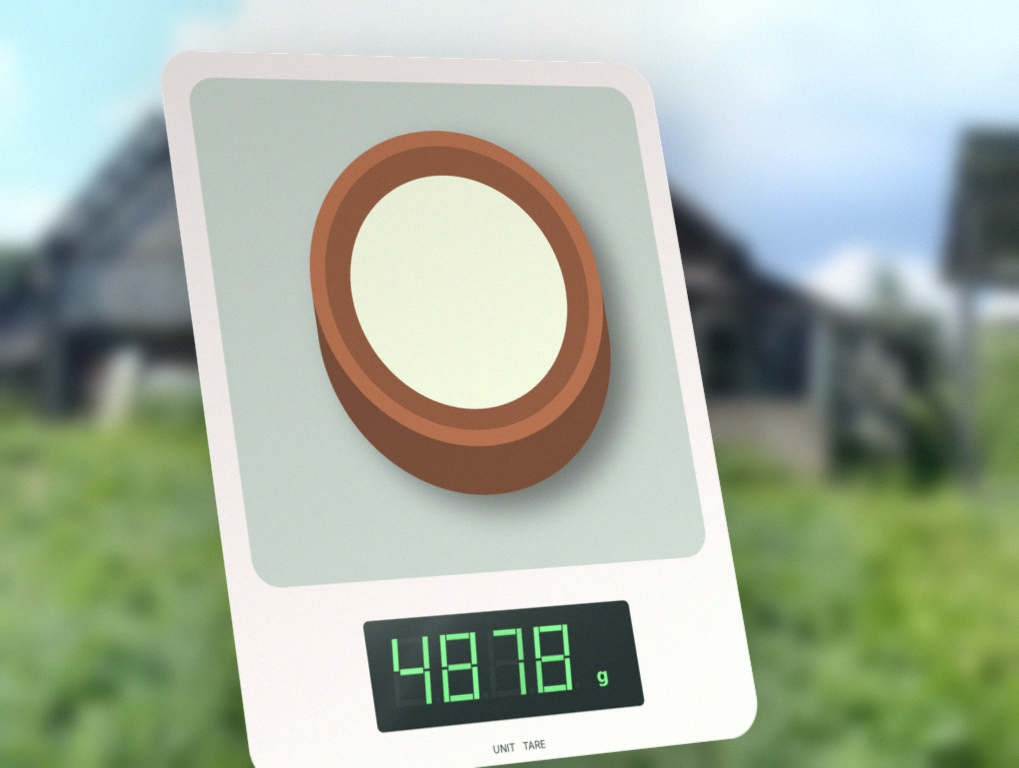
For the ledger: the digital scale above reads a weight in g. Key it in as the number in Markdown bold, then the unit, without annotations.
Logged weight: **4878** g
